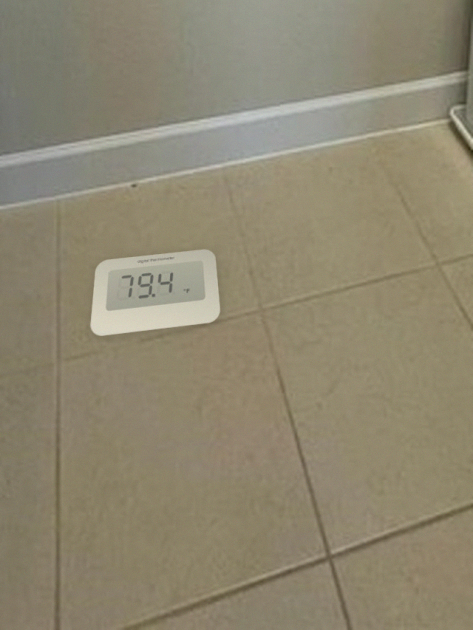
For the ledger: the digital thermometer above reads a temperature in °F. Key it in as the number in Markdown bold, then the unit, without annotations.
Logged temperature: **79.4** °F
